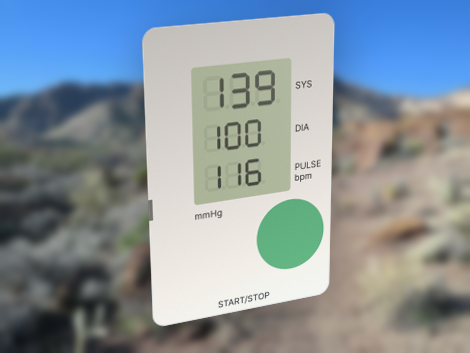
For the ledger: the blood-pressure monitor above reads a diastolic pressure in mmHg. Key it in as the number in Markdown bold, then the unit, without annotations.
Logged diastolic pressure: **100** mmHg
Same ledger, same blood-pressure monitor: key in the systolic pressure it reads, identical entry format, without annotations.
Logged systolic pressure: **139** mmHg
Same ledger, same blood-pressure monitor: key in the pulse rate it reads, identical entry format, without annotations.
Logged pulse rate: **116** bpm
